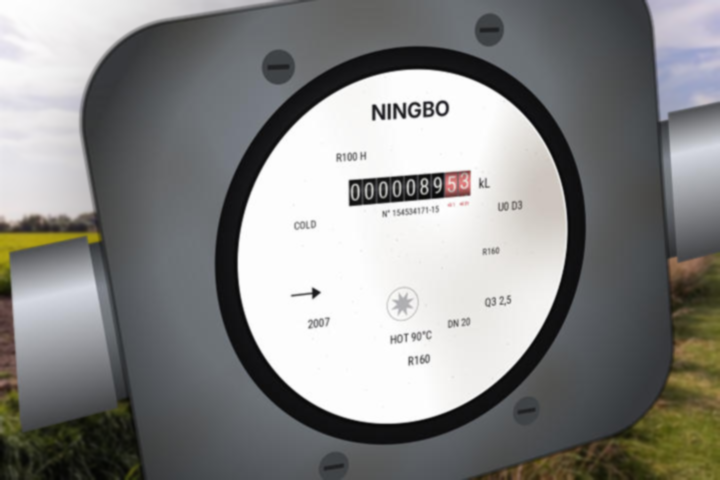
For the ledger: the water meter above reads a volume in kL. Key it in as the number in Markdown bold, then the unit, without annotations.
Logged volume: **89.53** kL
